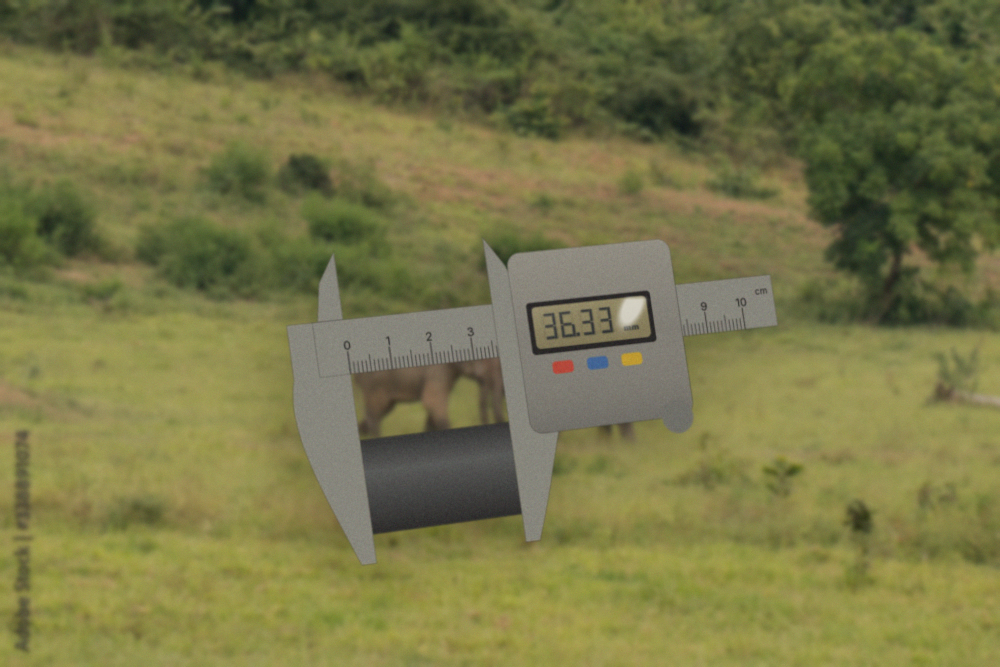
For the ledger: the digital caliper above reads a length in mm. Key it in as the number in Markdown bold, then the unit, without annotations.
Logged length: **36.33** mm
